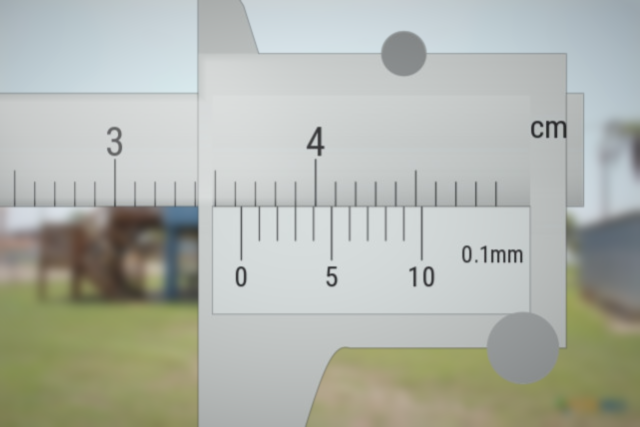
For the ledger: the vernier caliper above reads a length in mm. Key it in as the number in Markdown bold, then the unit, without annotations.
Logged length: **36.3** mm
